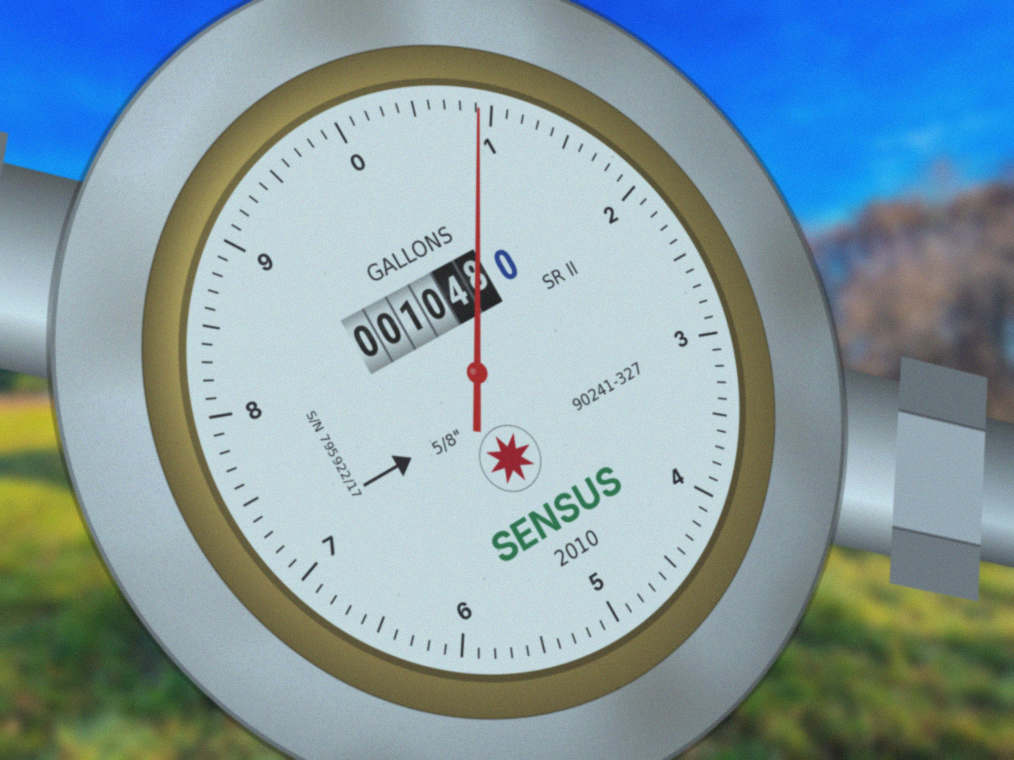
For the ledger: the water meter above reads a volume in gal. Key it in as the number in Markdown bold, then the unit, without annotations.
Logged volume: **10480.9** gal
